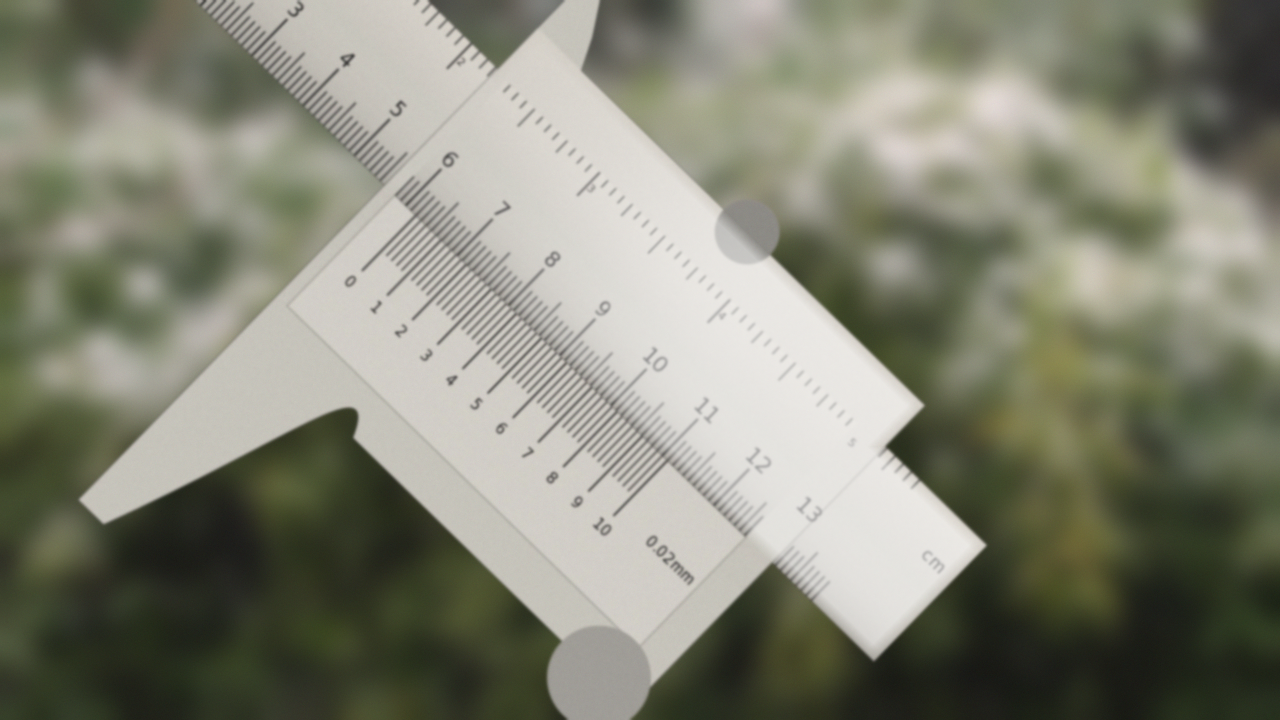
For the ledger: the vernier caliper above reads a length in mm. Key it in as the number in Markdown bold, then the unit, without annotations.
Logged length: **62.0** mm
